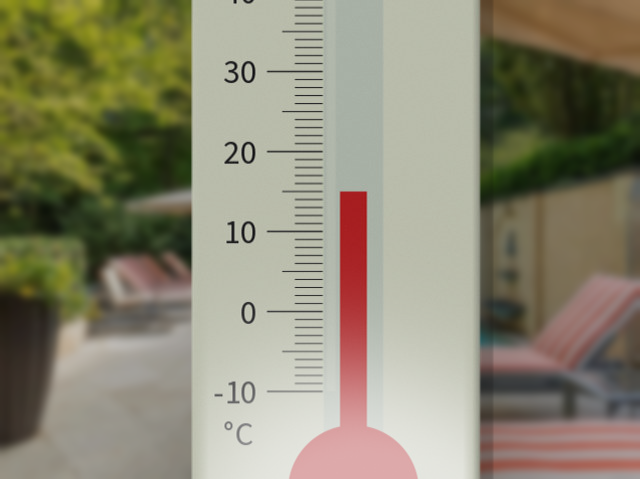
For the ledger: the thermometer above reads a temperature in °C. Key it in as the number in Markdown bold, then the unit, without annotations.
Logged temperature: **15** °C
